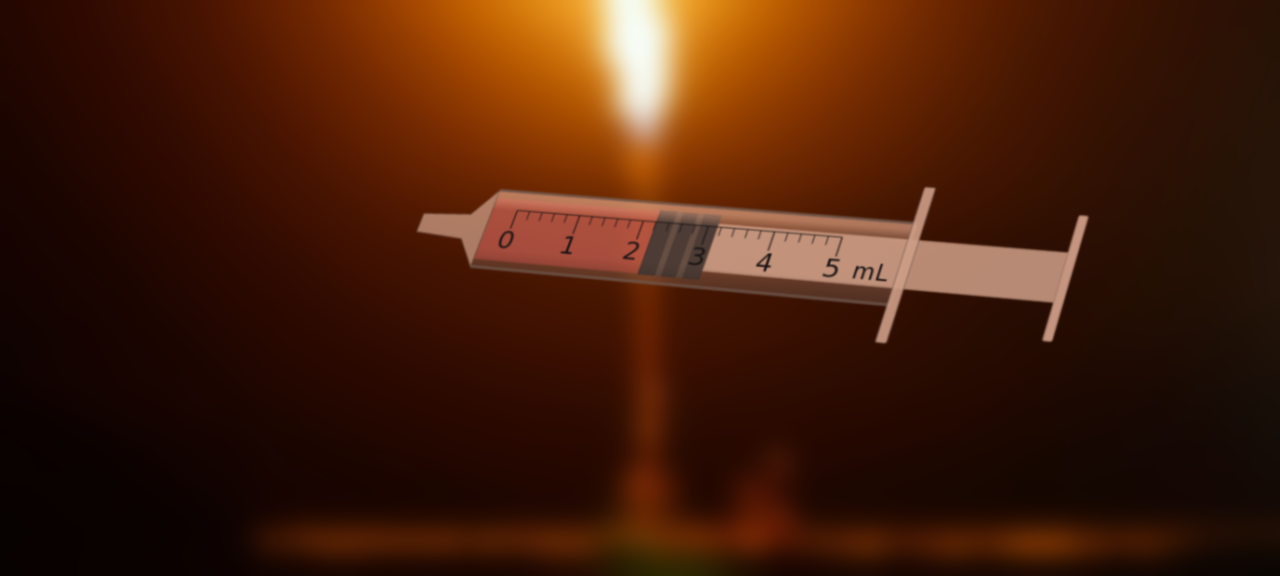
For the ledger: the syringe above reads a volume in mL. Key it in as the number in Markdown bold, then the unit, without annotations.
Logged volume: **2.2** mL
